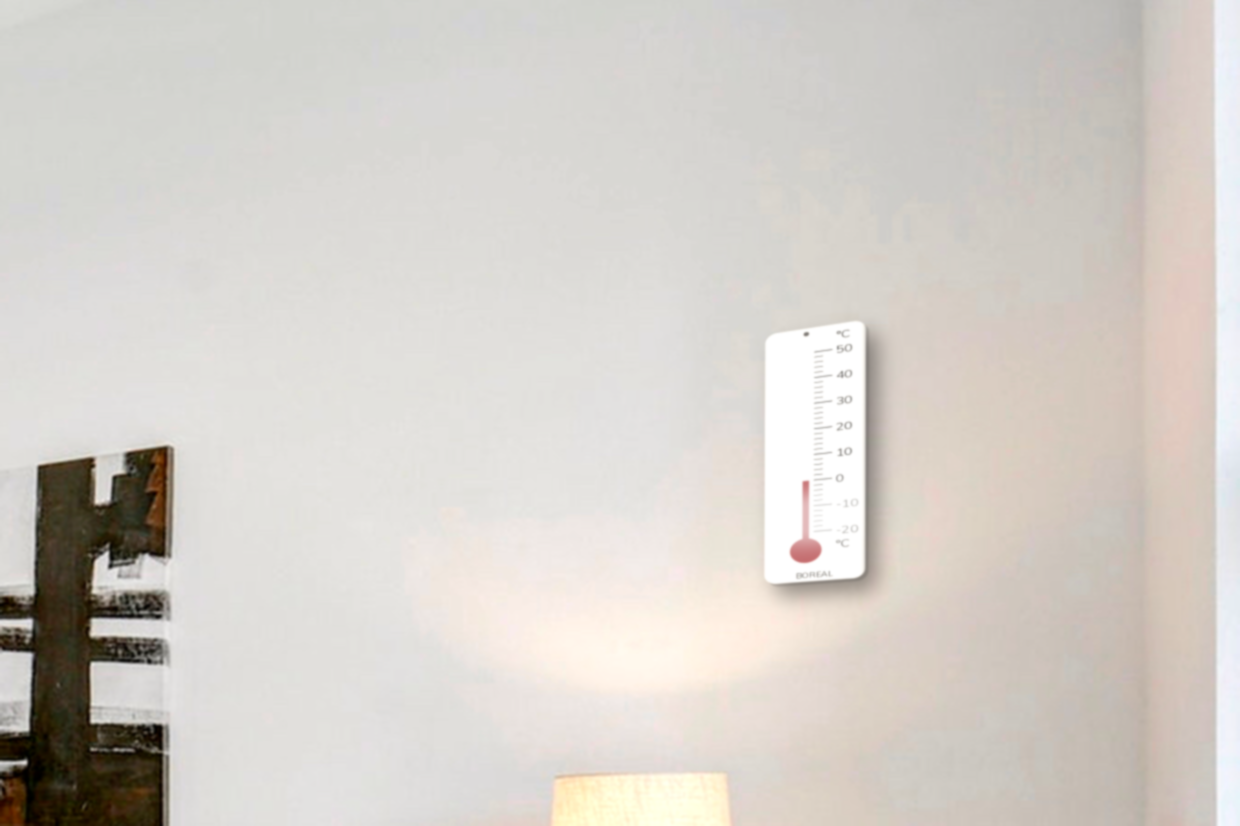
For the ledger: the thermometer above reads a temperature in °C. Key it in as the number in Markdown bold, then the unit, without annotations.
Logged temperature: **0** °C
